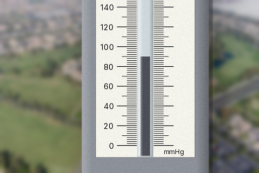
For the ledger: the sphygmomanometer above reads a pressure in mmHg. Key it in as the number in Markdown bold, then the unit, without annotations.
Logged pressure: **90** mmHg
